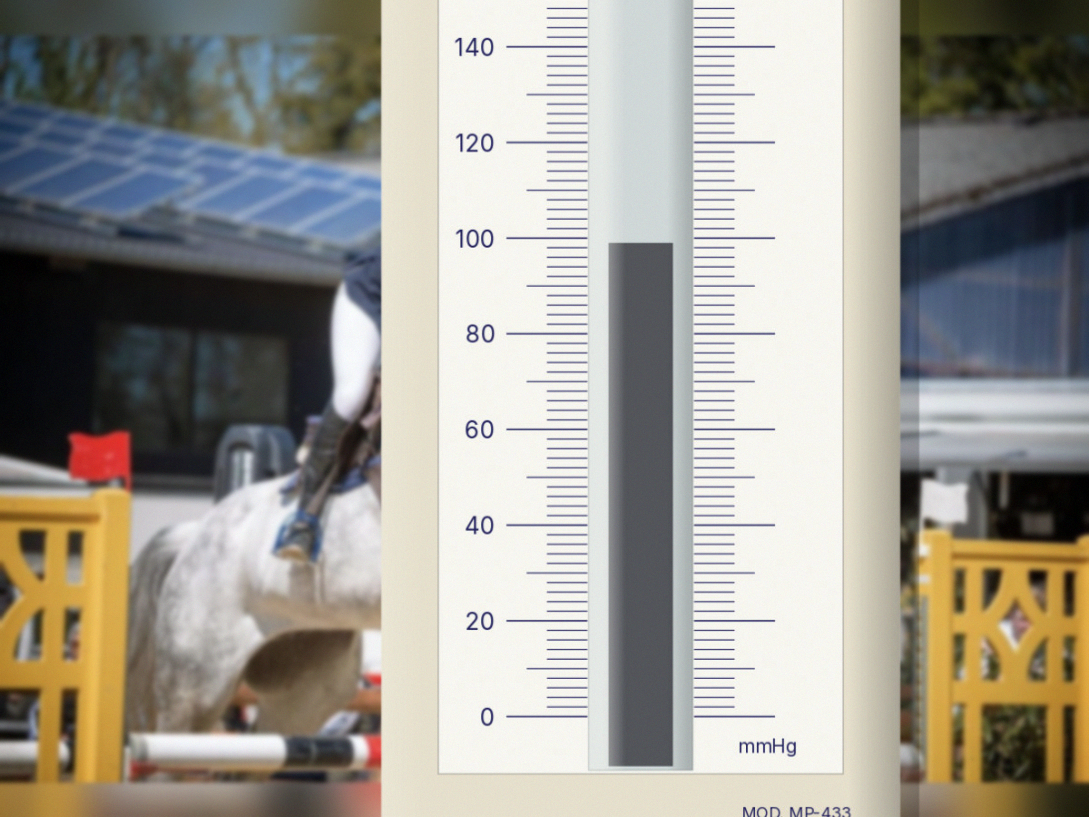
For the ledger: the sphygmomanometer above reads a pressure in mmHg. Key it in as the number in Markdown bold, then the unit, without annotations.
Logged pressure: **99** mmHg
